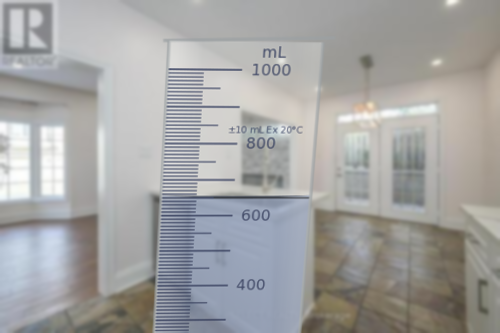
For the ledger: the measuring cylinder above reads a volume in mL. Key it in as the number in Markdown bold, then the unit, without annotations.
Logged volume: **650** mL
